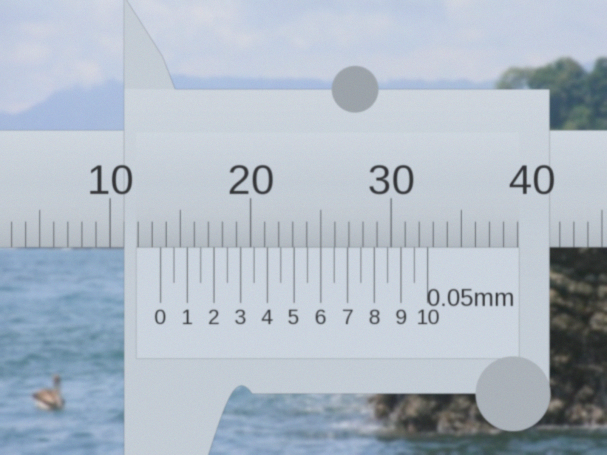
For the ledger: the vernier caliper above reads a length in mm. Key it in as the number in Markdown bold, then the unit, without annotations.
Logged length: **13.6** mm
